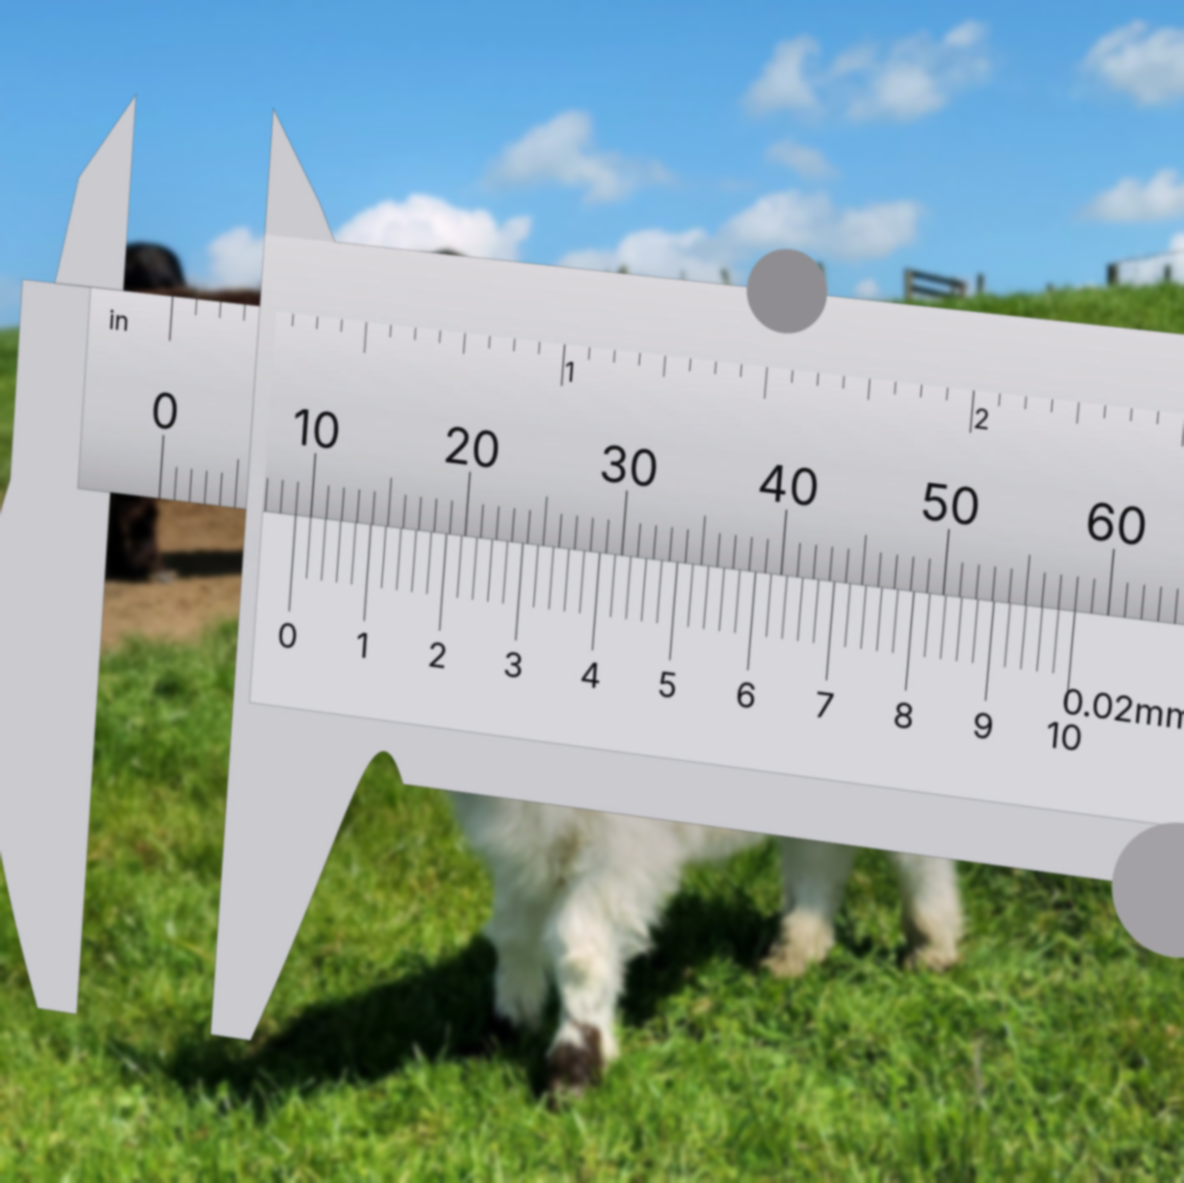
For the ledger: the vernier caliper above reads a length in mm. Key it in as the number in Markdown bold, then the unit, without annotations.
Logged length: **9.0** mm
